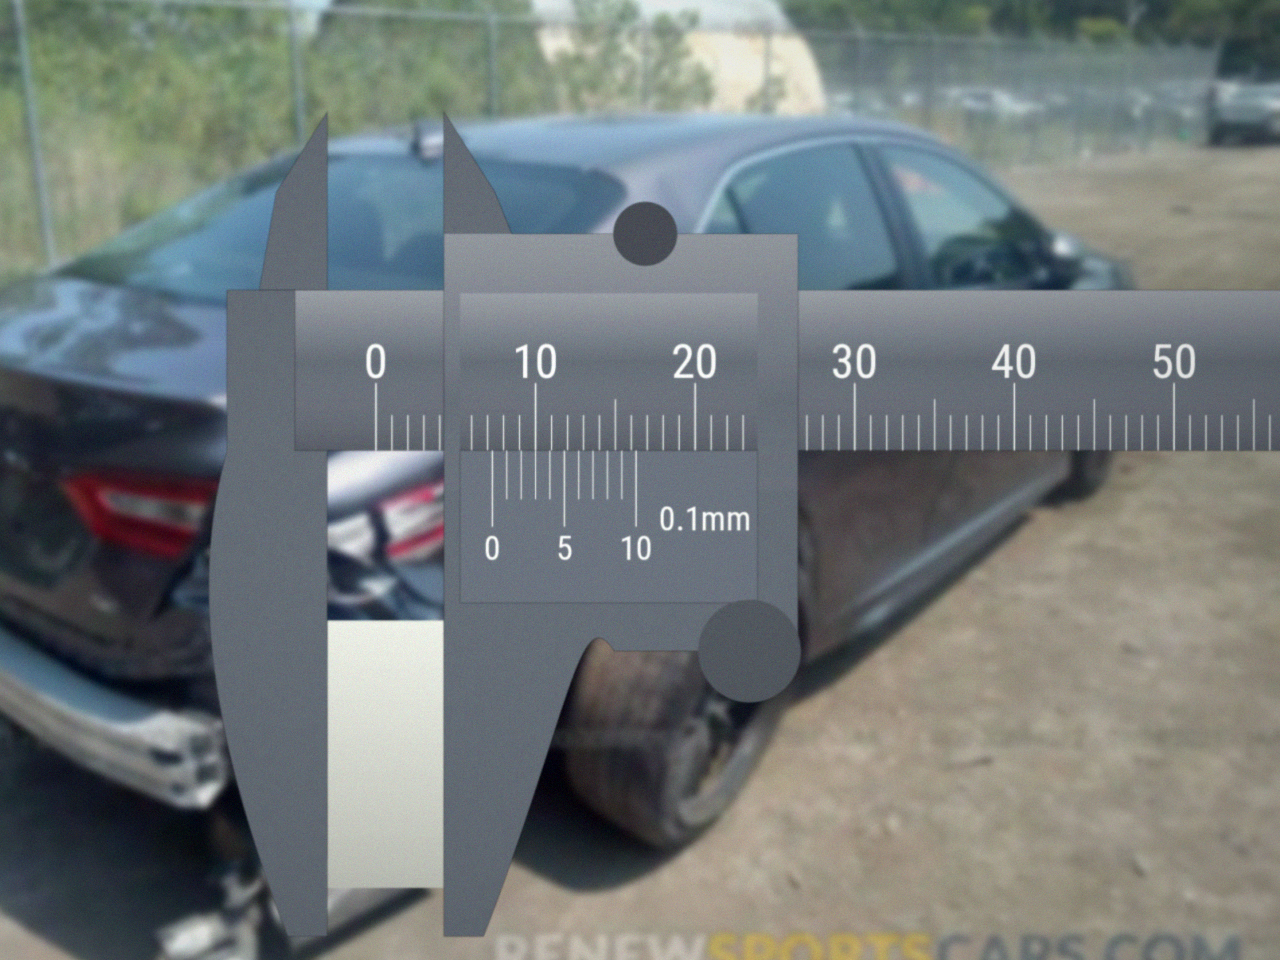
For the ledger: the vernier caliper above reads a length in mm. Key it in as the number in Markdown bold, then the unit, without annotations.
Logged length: **7.3** mm
